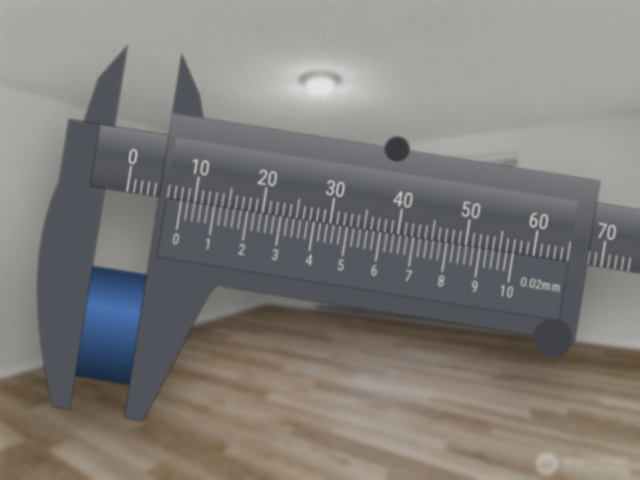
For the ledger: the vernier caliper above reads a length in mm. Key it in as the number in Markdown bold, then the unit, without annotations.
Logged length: **8.0** mm
